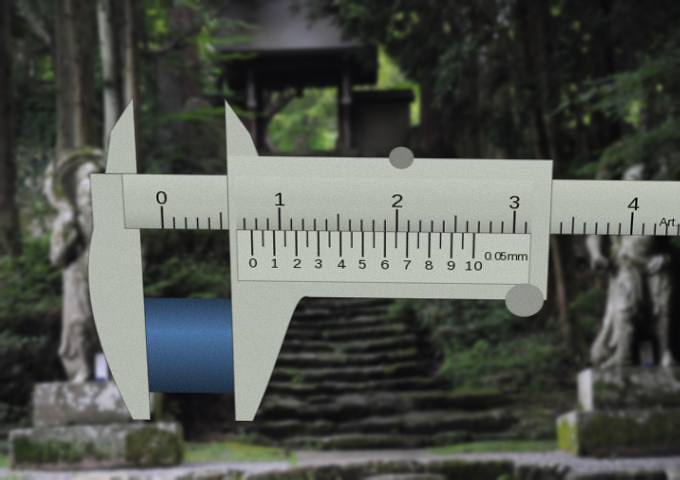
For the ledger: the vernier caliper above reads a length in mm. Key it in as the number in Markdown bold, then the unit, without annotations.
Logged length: **7.6** mm
